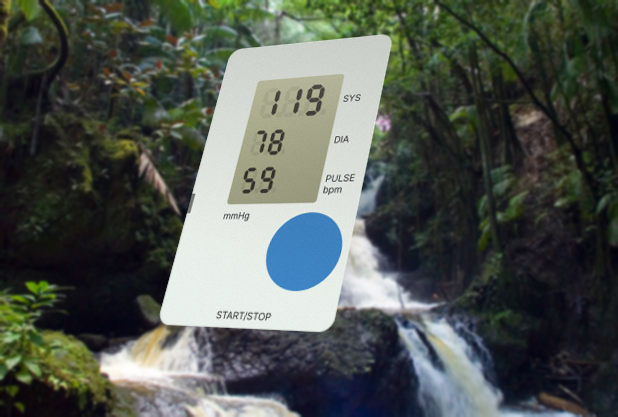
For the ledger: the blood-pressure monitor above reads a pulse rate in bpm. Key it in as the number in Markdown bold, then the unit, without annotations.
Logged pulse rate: **59** bpm
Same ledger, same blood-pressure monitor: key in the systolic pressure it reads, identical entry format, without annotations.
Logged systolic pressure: **119** mmHg
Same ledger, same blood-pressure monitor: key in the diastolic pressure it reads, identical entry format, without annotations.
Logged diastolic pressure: **78** mmHg
